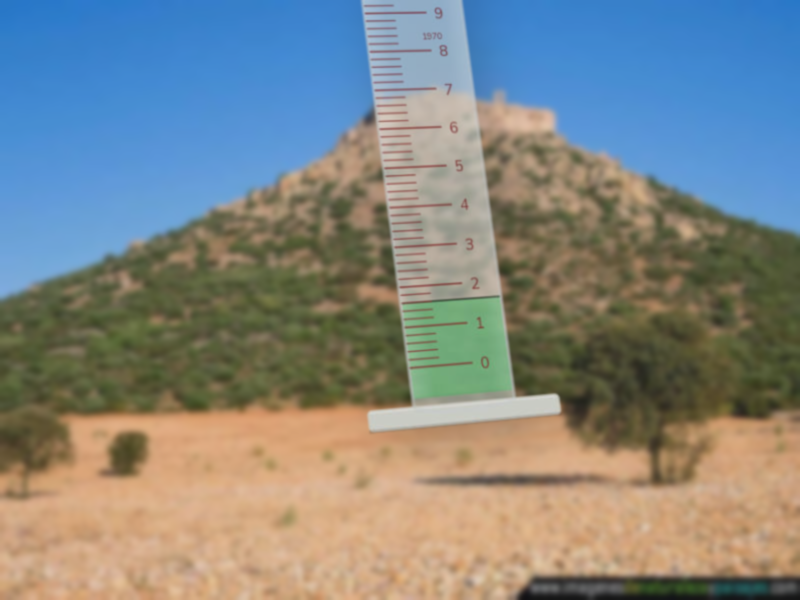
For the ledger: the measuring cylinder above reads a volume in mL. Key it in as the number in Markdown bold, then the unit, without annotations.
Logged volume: **1.6** mL
